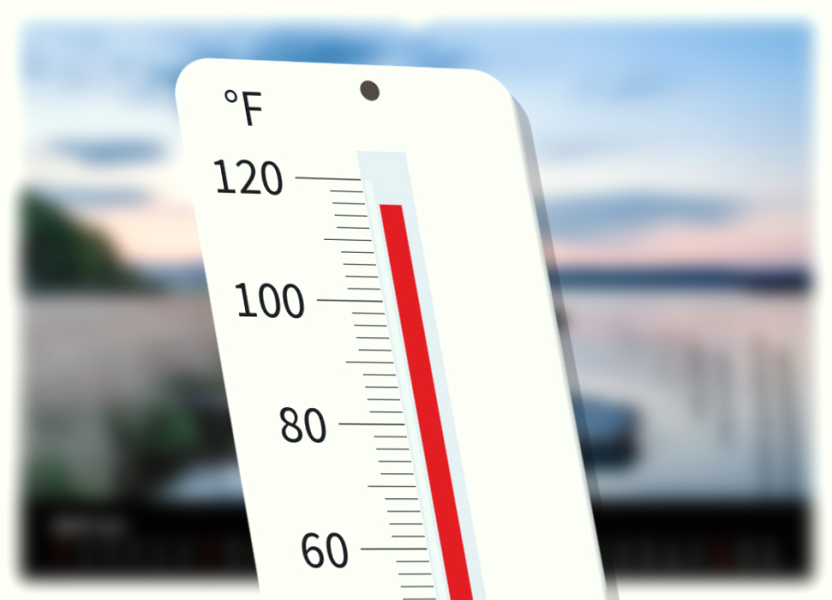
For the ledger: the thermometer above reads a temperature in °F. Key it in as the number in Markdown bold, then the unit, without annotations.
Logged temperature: **116** °F
